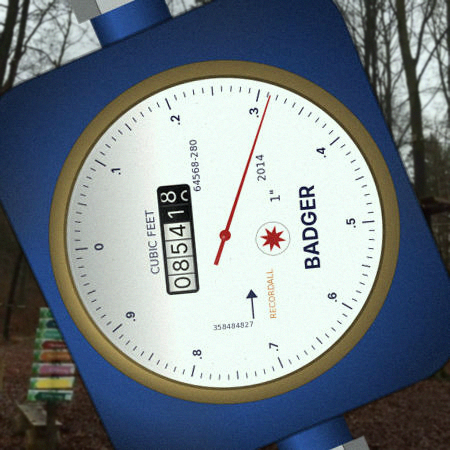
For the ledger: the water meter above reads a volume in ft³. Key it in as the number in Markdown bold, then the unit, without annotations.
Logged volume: **85418.31** ft³
